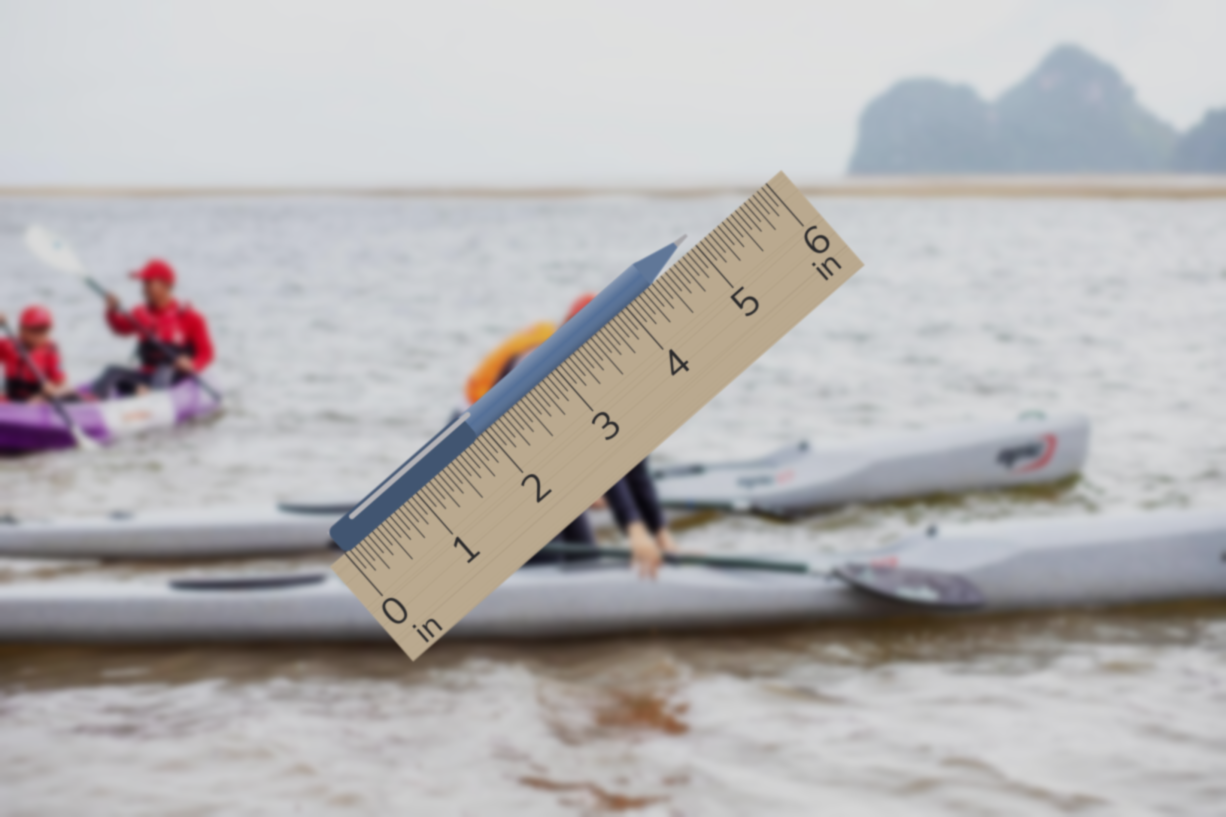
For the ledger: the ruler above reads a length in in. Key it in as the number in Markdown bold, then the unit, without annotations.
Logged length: **5** in
